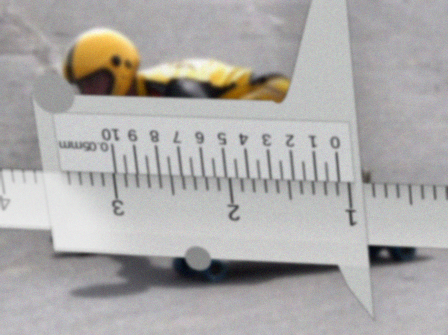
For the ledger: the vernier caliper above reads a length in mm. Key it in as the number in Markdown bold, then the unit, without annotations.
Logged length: **10.8** mm
